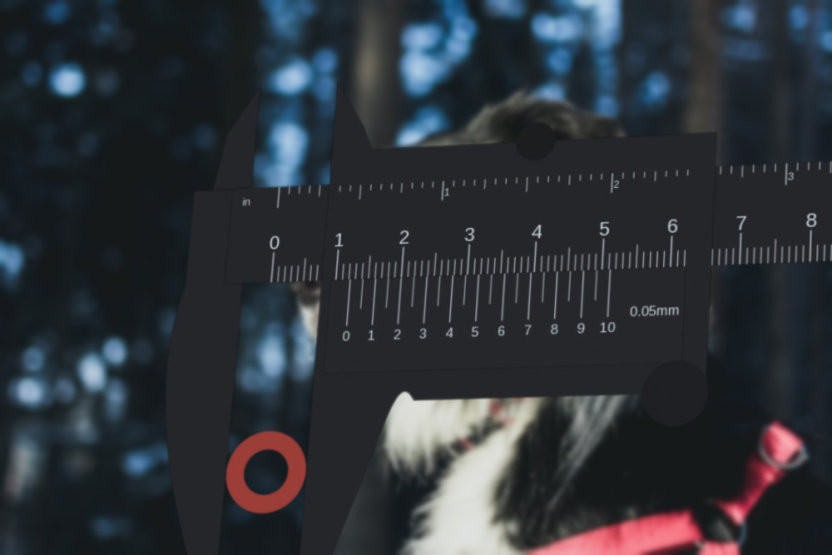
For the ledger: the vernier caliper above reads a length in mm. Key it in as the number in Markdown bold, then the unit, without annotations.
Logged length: **12.2** mm
